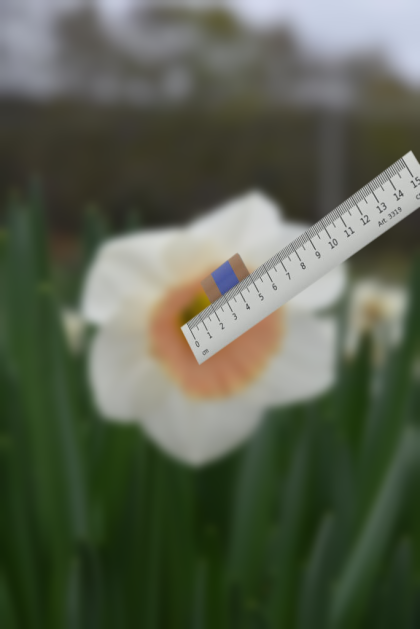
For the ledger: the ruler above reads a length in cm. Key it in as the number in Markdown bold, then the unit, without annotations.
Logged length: **3** cm
